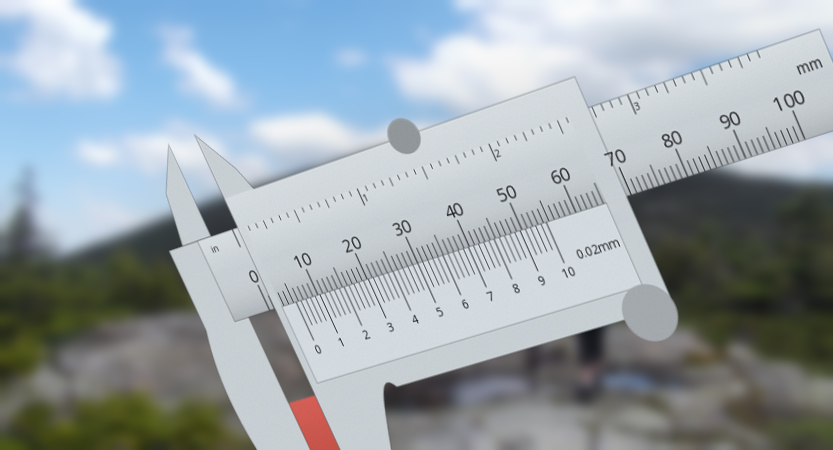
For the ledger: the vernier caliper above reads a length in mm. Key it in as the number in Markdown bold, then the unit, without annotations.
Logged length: **5.5** mm
